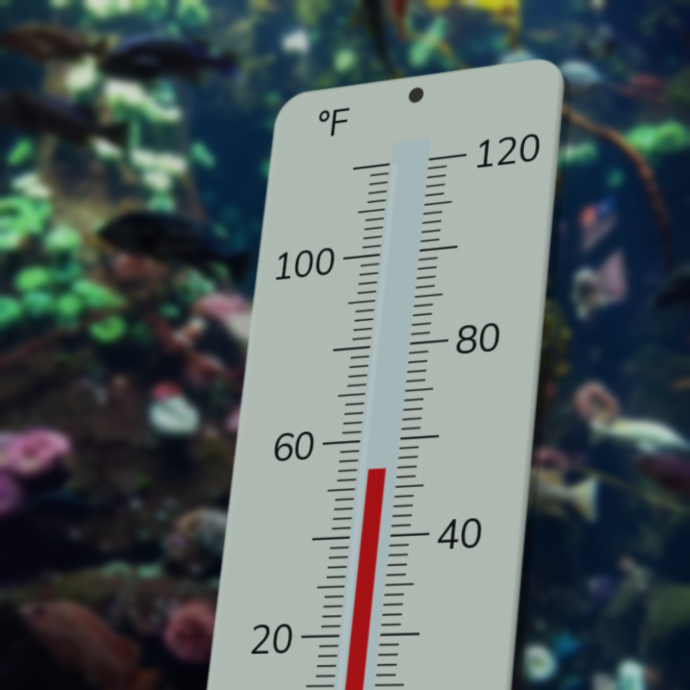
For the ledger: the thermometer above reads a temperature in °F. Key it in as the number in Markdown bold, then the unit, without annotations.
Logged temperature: **54** °F
